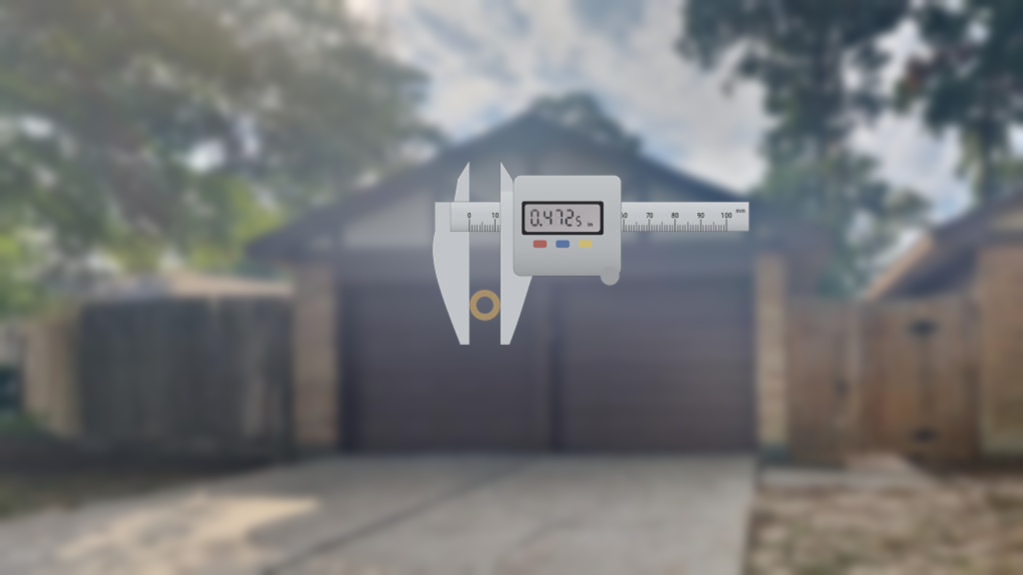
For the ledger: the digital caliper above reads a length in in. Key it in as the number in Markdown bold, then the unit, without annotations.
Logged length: **0.4725** in
